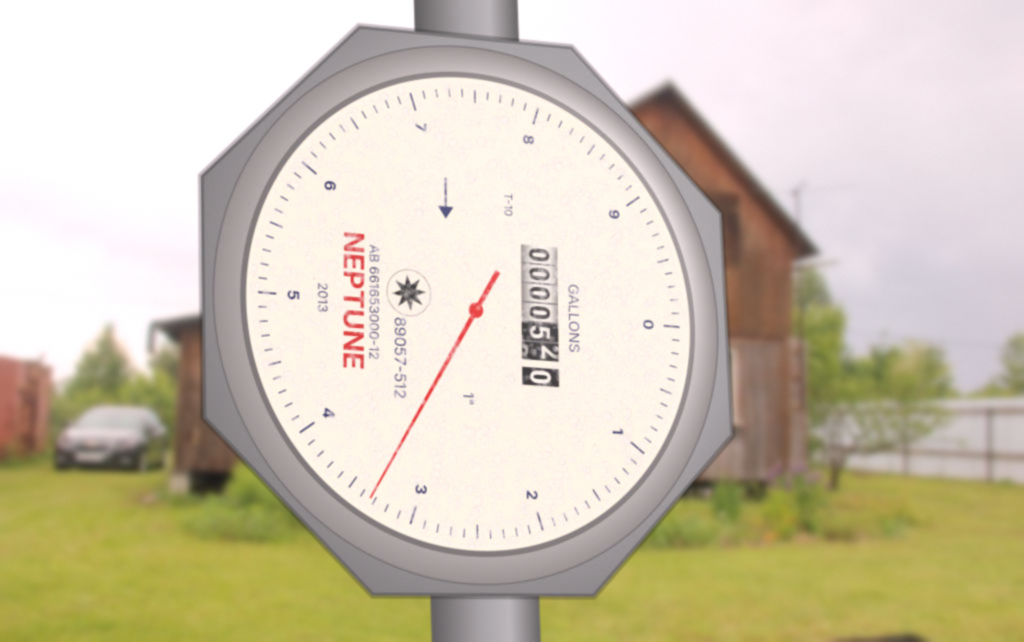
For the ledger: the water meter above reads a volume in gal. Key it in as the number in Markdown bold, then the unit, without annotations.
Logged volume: **523.3** gal
